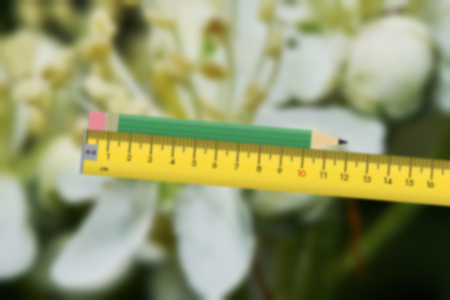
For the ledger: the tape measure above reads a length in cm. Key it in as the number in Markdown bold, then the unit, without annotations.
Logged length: **12** cm
